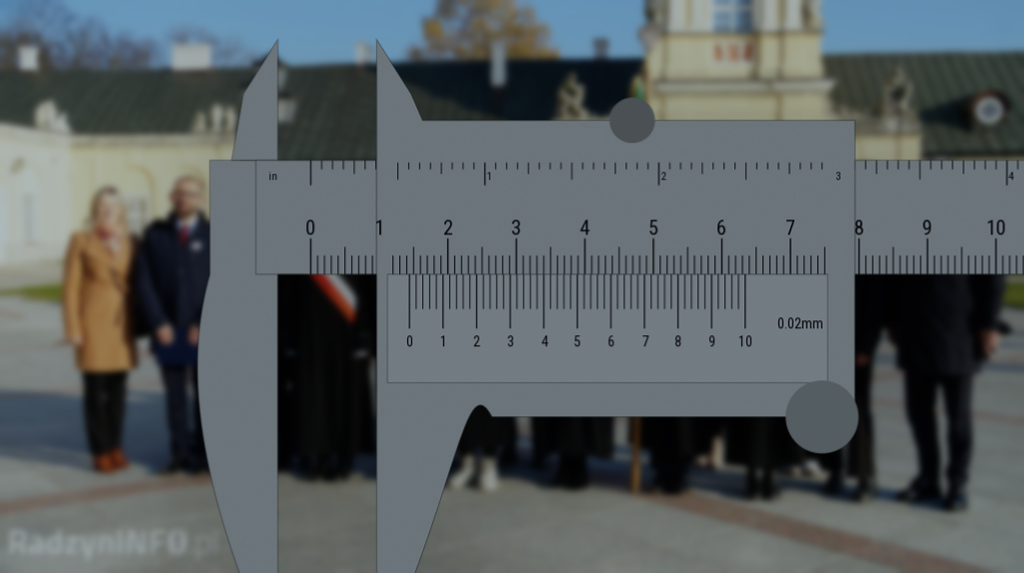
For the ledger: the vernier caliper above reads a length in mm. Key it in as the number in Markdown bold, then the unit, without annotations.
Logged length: **14.4** mm
